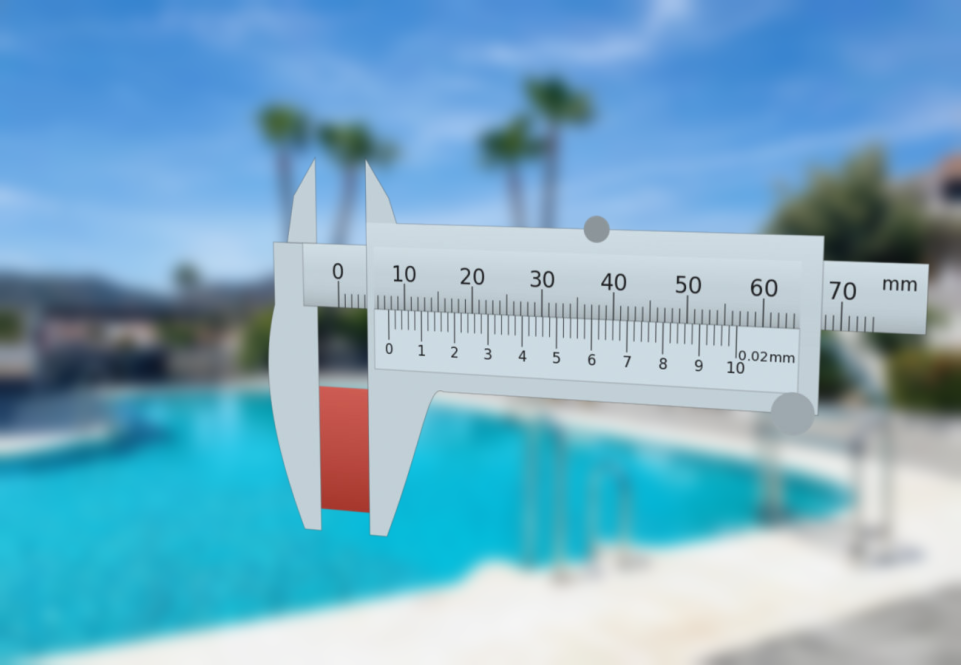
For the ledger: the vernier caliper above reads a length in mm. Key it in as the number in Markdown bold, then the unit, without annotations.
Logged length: **7.6** mm
